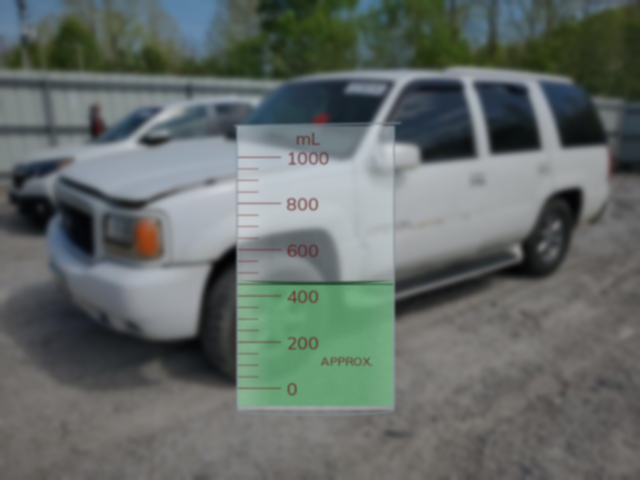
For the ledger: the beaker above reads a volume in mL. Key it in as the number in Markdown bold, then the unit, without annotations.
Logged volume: **450** mL
